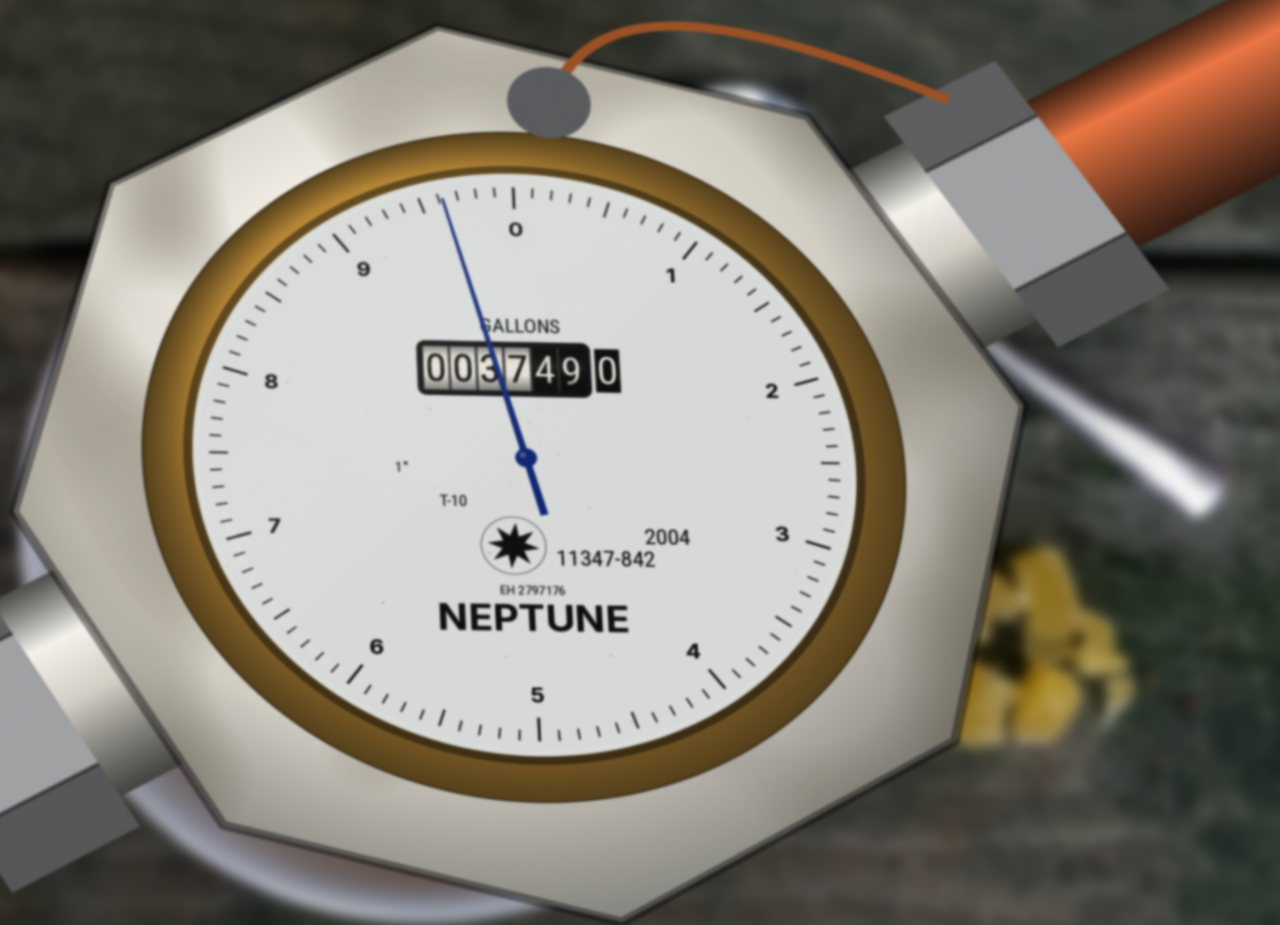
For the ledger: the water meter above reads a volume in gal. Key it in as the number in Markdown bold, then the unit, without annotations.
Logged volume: **37489.6** gal
